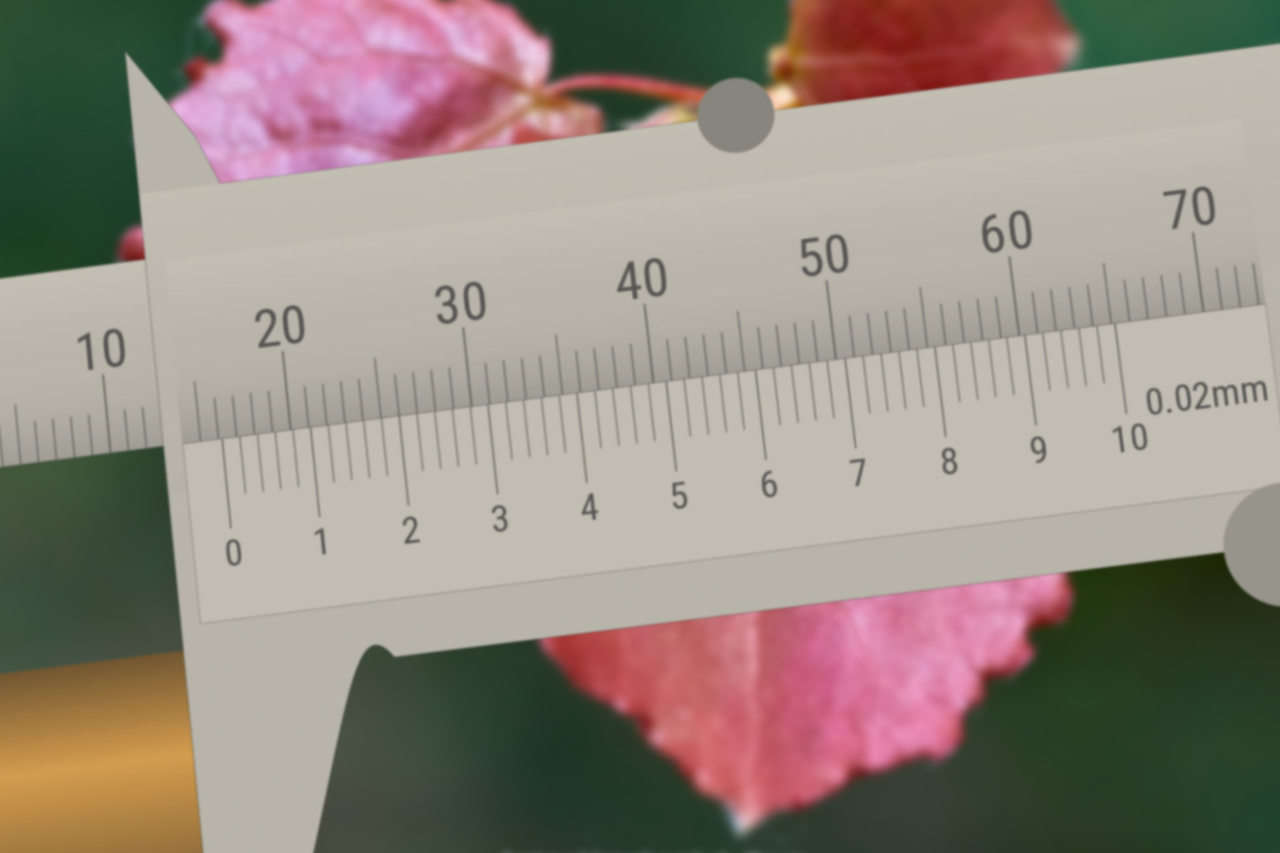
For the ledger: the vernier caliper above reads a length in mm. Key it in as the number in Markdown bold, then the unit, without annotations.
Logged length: **16.2** mm
